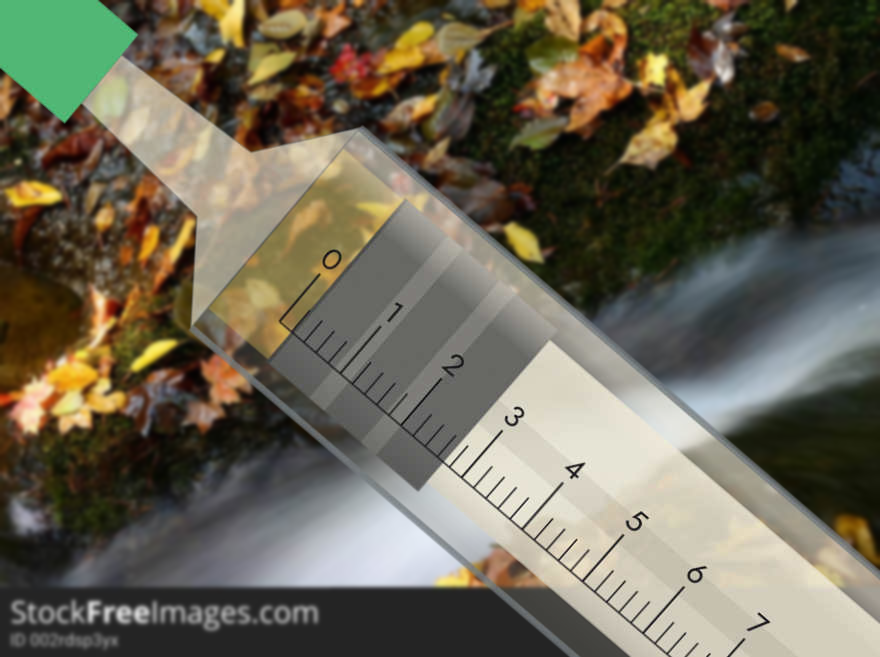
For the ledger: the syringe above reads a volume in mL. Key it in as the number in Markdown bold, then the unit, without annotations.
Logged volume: **0.2** mL
